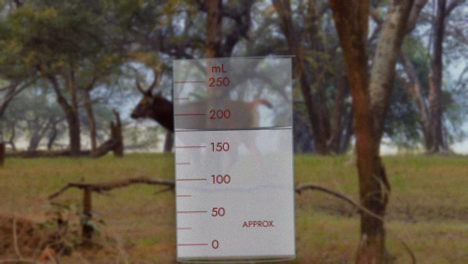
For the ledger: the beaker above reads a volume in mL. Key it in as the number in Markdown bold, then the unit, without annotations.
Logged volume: **175** mL
